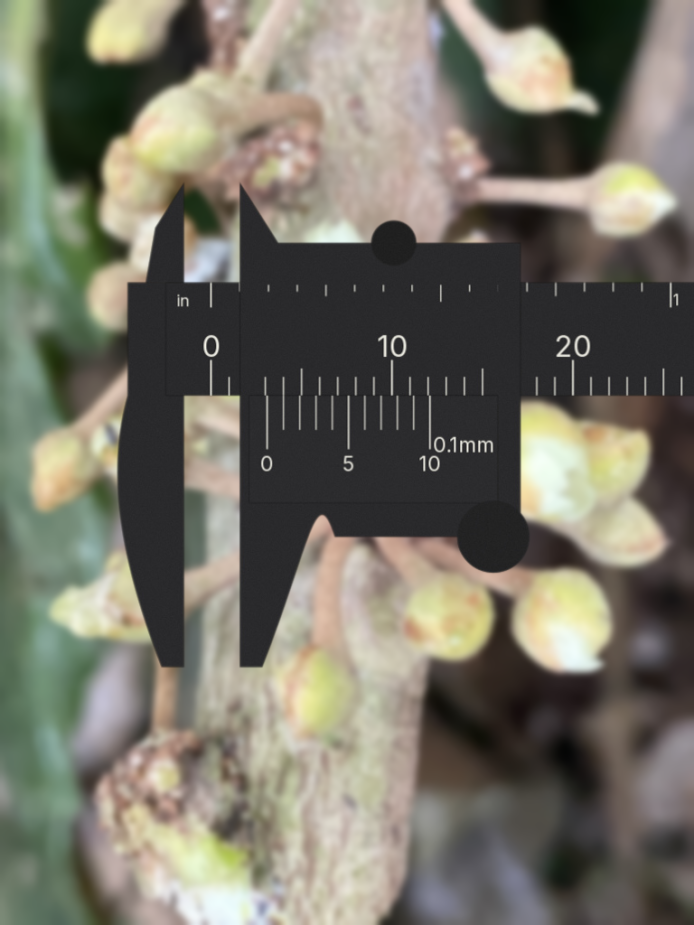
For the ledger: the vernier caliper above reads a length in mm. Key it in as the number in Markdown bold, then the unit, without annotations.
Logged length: **3.1** mm
